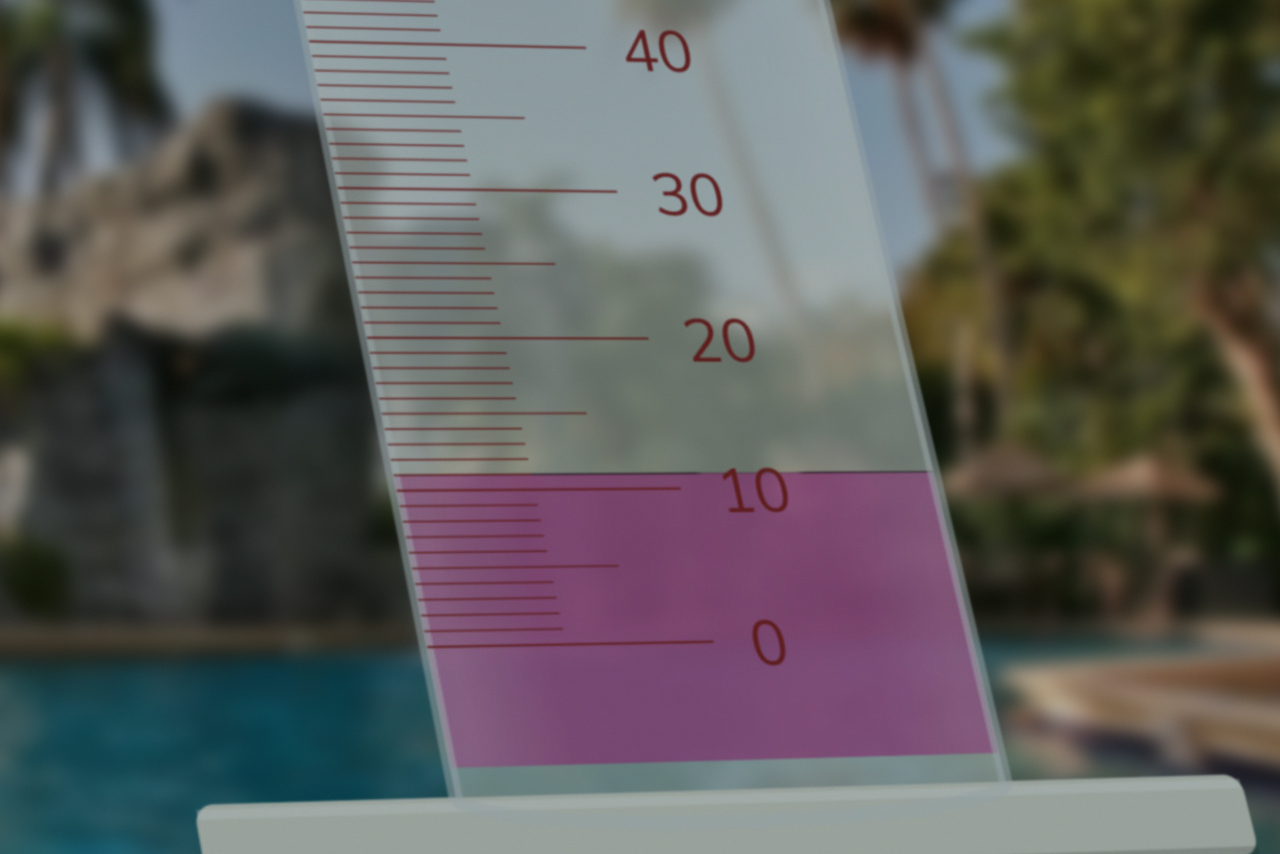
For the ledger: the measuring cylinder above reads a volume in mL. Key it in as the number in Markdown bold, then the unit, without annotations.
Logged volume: **11** mL
